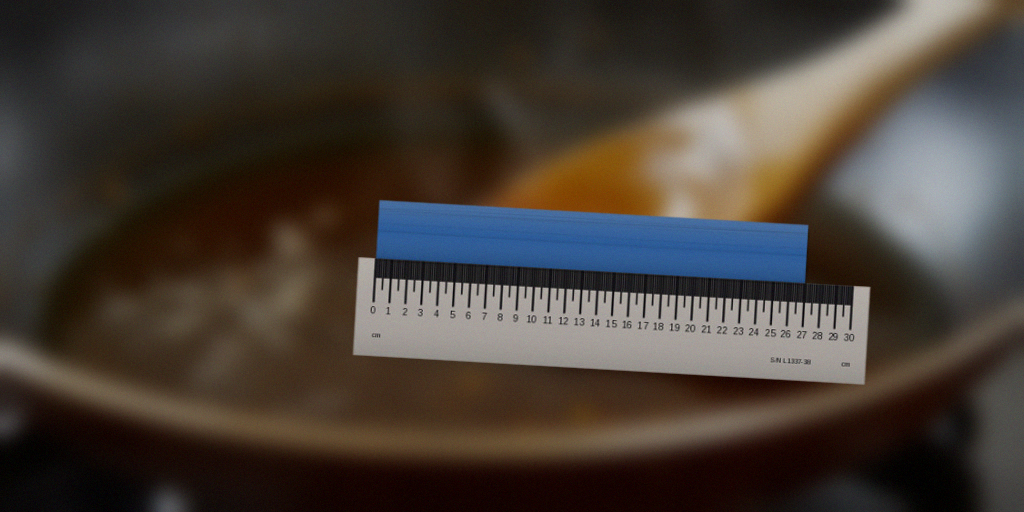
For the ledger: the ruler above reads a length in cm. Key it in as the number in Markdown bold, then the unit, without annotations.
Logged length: **27** cm
